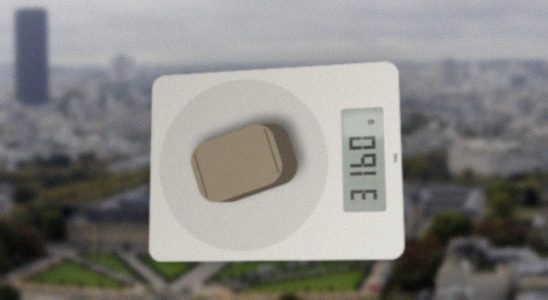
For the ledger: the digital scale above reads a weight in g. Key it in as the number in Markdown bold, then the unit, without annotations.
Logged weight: **3160** g
